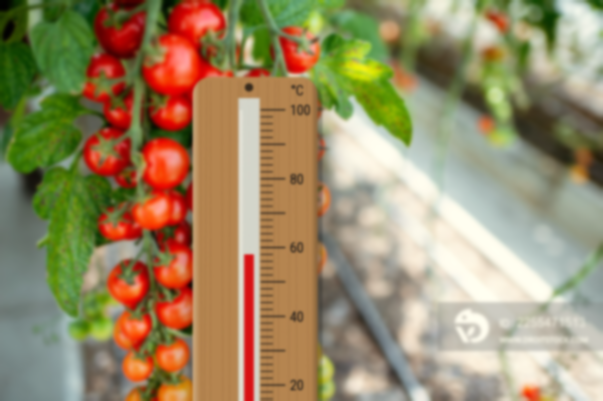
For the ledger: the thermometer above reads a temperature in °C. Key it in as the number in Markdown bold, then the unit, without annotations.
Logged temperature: **58** °C
